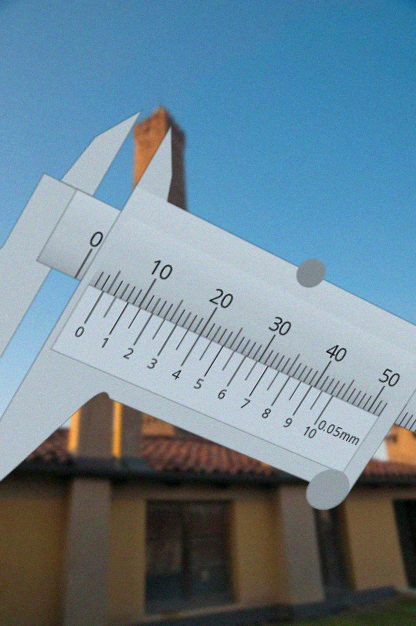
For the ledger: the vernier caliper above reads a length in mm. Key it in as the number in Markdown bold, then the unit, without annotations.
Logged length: **4.4** mm
